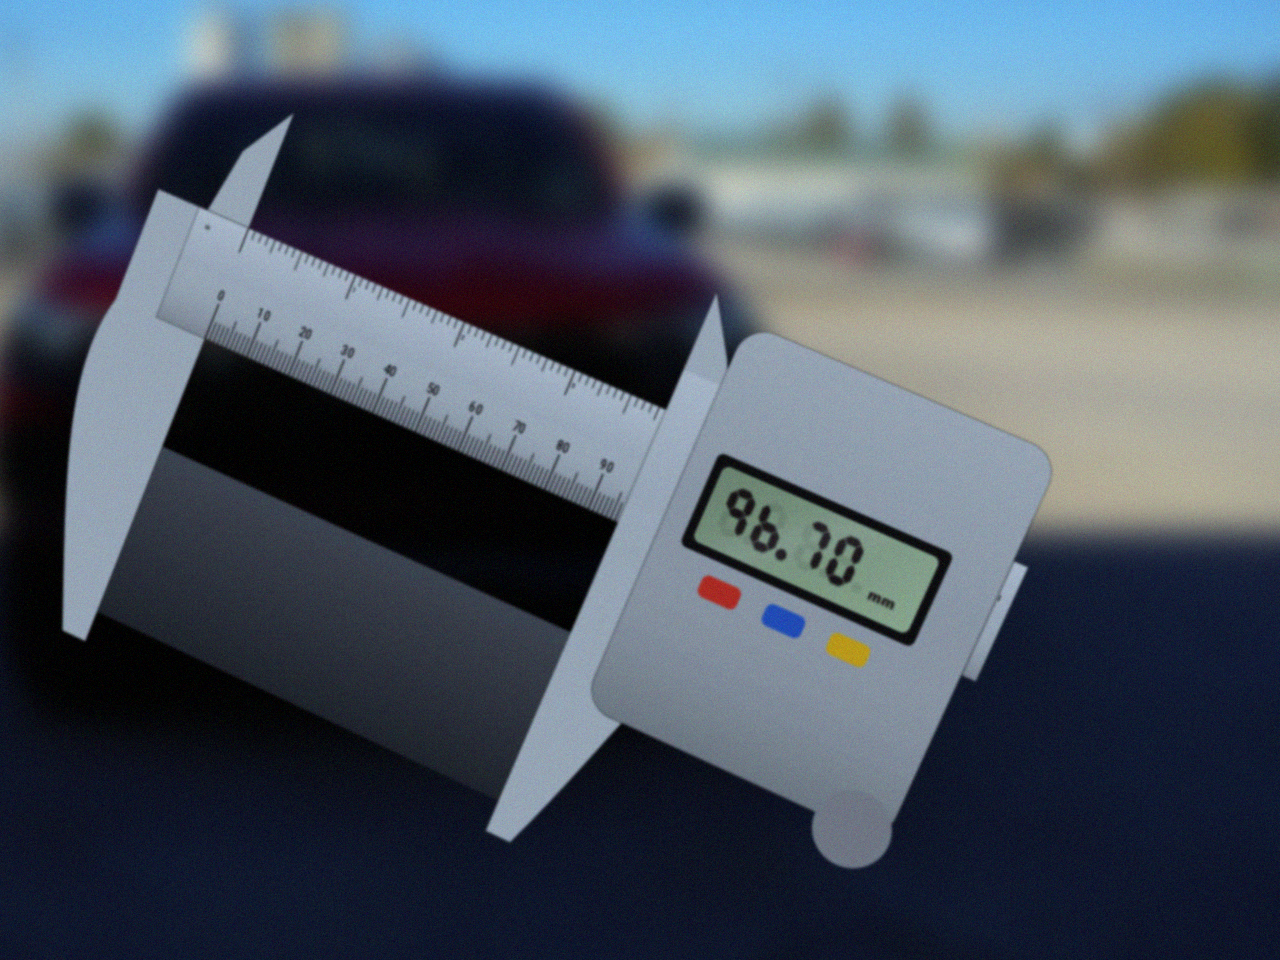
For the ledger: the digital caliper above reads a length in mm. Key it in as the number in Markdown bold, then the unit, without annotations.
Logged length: **96.70** mm
